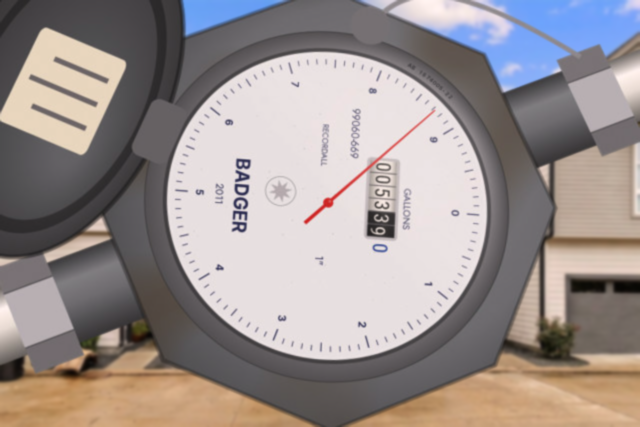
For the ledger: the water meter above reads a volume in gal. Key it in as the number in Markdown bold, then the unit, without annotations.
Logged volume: **53388.7** gal
